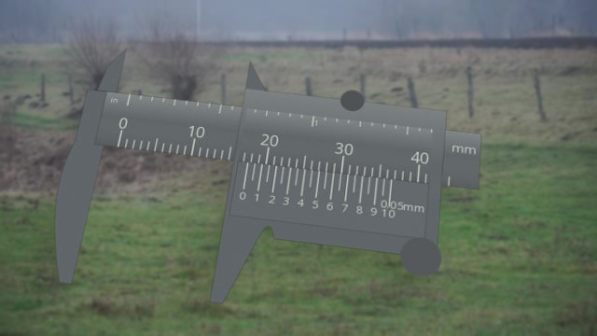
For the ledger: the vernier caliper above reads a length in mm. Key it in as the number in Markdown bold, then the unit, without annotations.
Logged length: **17.6** mm
